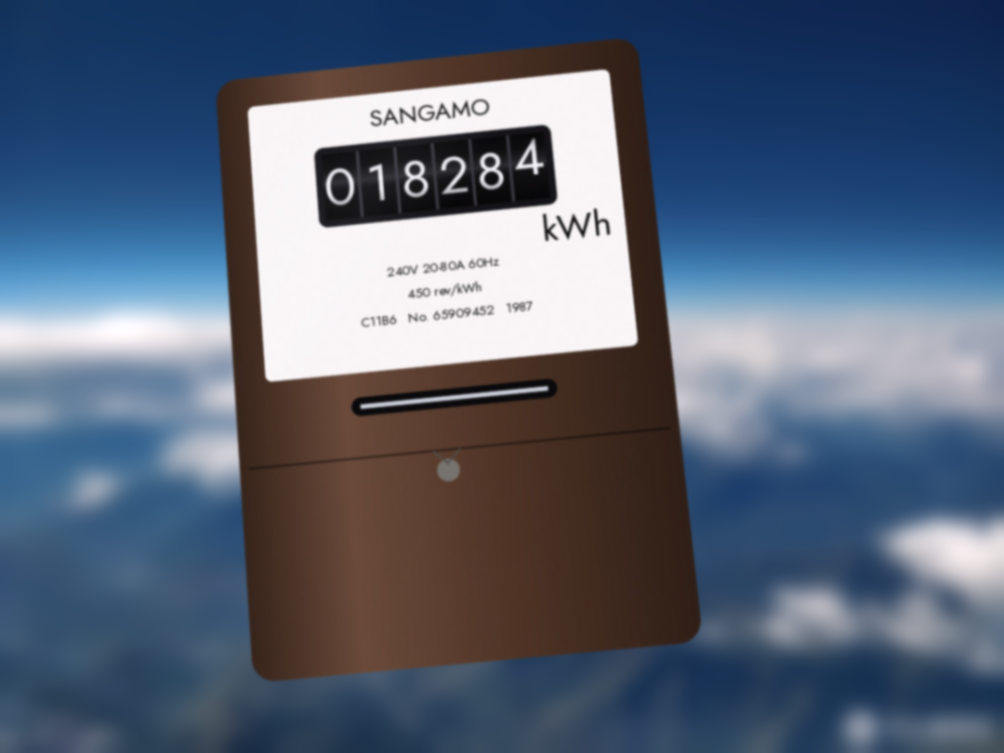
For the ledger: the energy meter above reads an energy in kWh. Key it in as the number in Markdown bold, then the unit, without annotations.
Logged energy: **18284** kWh
